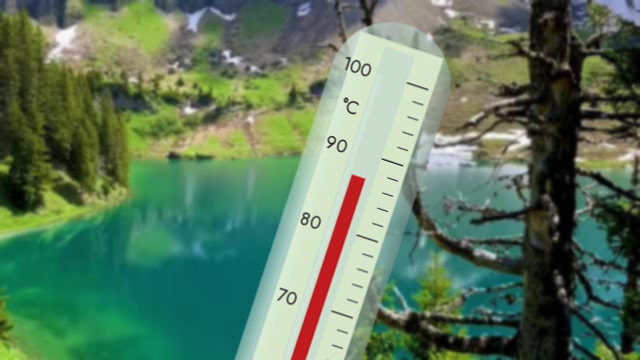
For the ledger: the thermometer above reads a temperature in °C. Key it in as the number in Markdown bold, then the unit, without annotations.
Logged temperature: **87** °C
